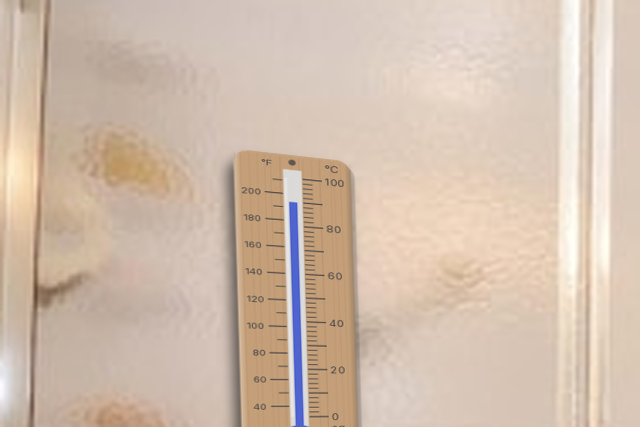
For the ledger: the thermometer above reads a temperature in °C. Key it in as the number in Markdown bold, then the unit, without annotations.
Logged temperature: **90** °C
